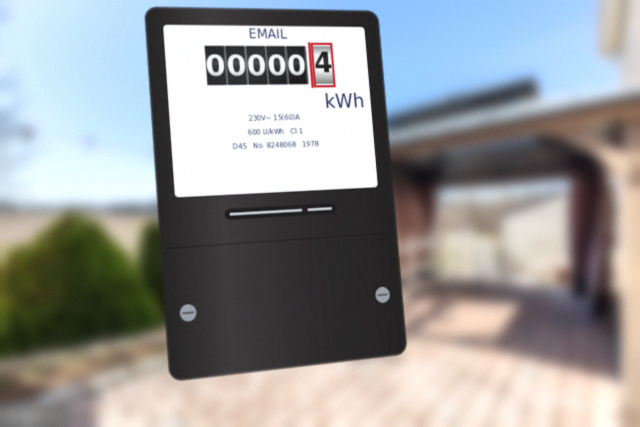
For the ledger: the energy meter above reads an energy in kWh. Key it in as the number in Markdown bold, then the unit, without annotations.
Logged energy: **0.4** kWh
